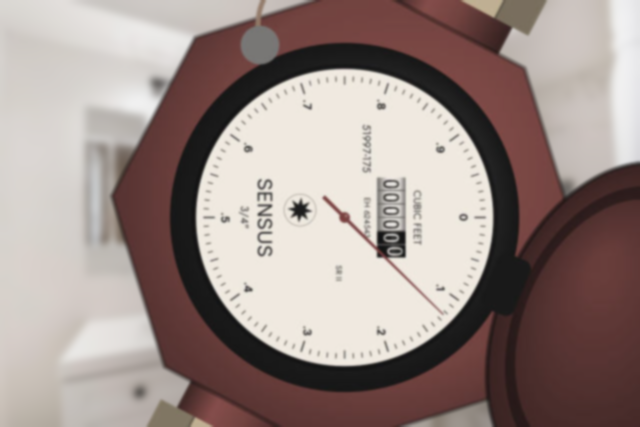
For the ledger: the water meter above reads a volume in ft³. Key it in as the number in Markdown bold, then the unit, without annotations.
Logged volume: **0.12** ft³
